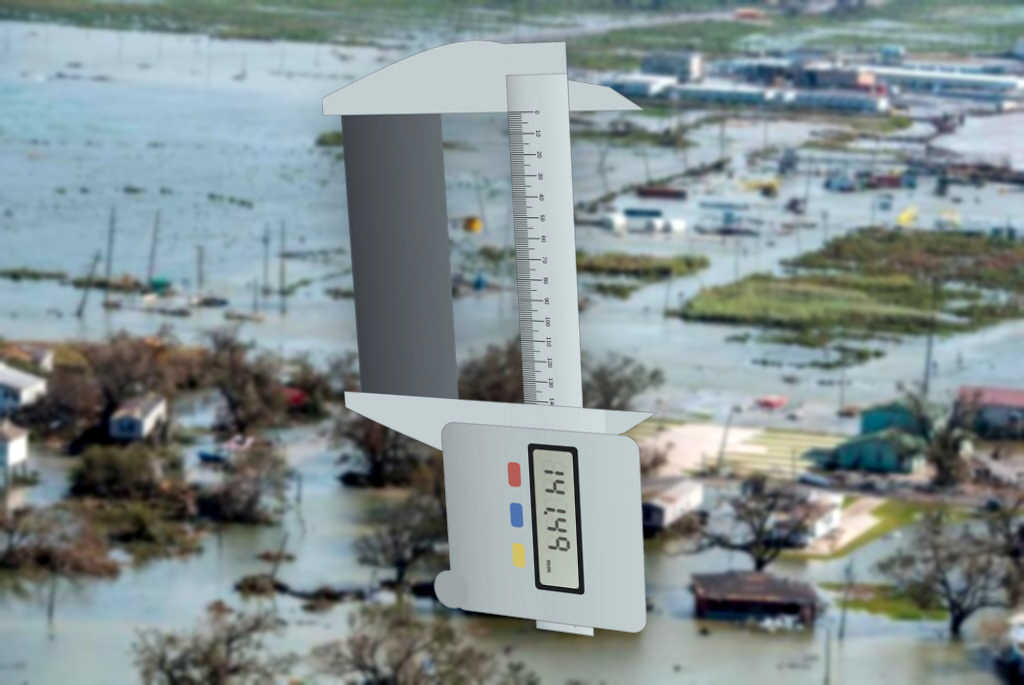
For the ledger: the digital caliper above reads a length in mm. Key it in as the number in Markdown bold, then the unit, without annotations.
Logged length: **141.49** mm
